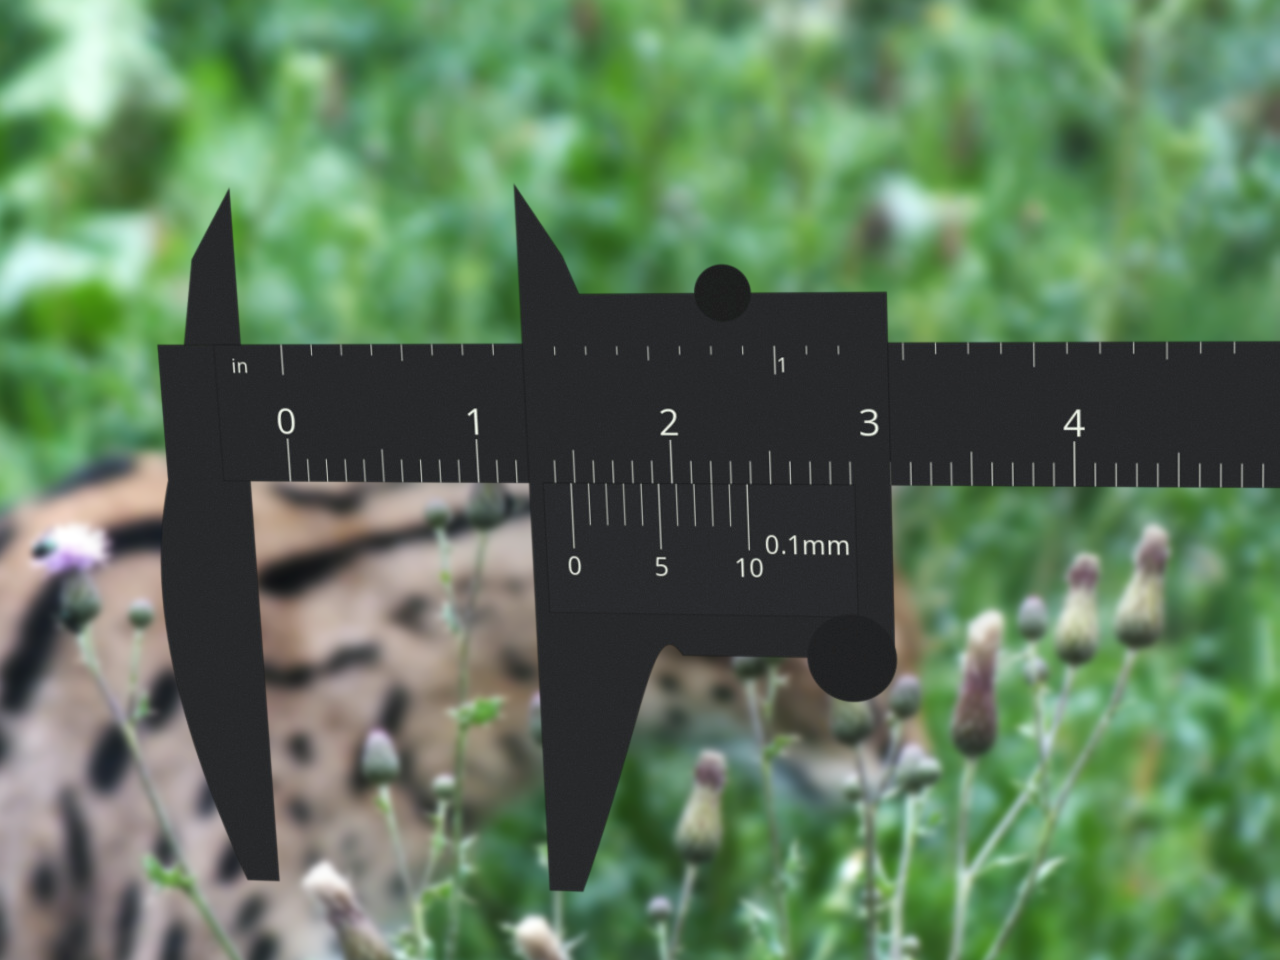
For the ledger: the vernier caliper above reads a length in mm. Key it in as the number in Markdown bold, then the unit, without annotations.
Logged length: **14.8** mm
